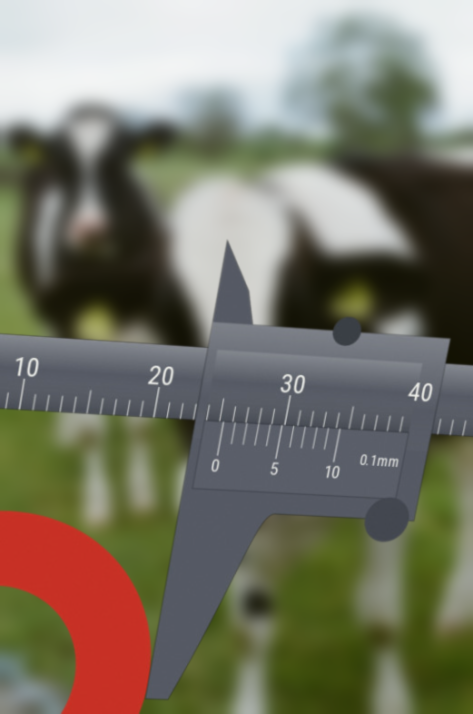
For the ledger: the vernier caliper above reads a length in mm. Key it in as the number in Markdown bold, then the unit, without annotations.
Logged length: **25.3** mm
